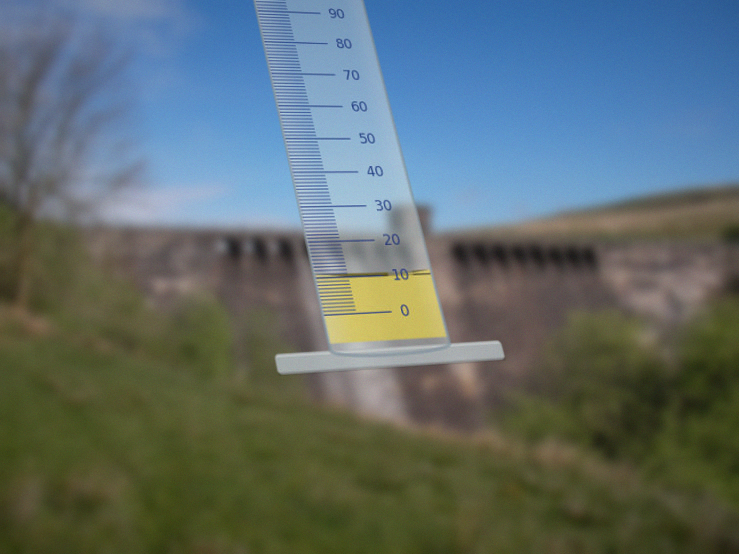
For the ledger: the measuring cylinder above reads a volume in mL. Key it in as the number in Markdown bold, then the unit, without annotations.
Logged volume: **10** mL
